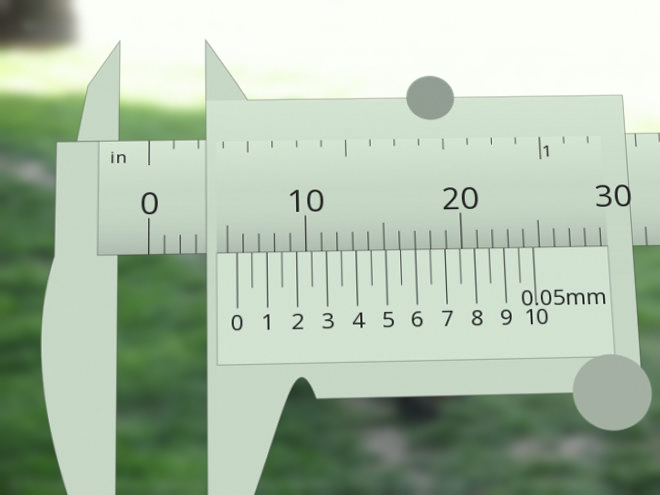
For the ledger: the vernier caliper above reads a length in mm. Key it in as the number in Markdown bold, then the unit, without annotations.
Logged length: **5.6** mm
